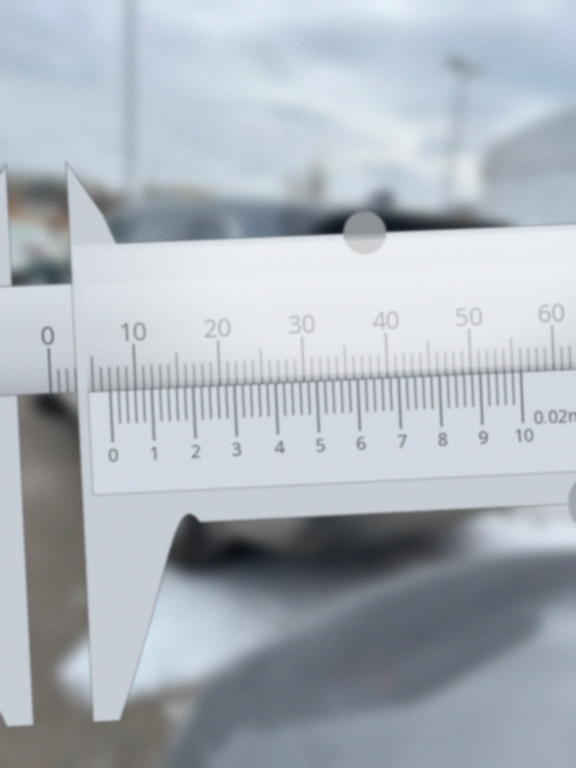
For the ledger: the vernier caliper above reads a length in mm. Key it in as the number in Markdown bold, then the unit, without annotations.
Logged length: **7.0** mm
